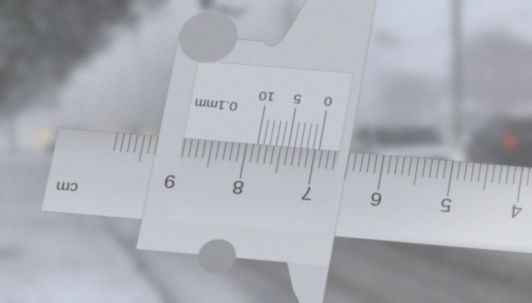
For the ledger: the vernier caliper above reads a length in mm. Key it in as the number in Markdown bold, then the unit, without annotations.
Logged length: **69.4** mm
